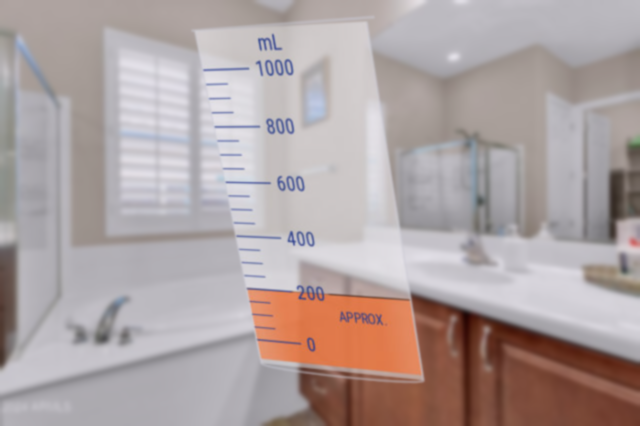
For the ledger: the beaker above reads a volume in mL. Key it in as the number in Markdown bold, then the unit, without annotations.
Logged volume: **200** mL
